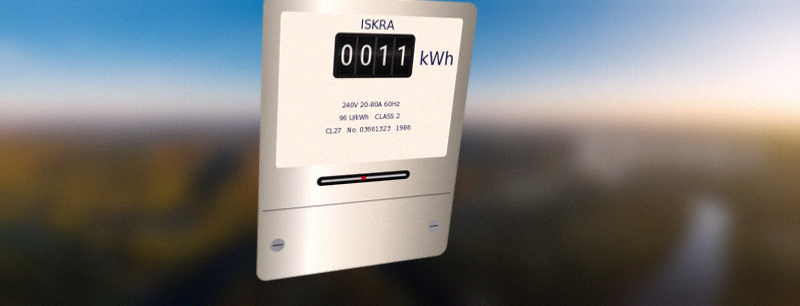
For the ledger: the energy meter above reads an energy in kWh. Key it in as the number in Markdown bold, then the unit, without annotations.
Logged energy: **11** kWh
